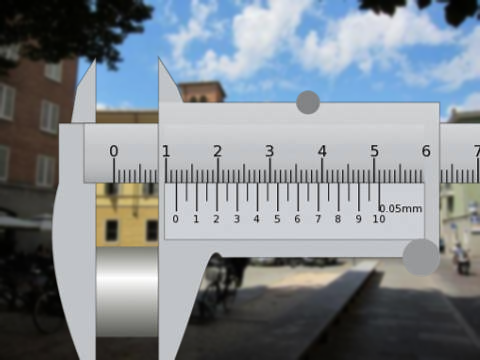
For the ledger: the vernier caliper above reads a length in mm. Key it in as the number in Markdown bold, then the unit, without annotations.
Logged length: **12.0** mm
